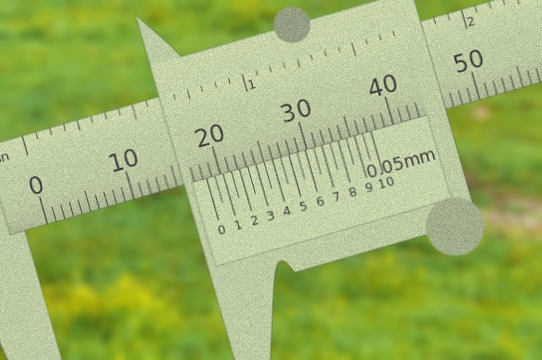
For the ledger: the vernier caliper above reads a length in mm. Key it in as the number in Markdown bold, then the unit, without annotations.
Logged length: **18.4** mm
